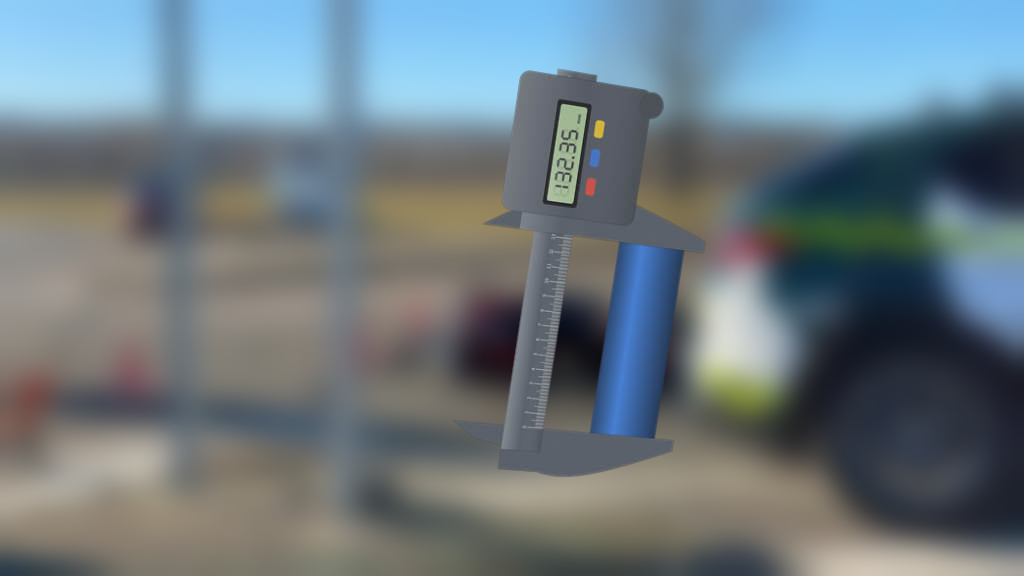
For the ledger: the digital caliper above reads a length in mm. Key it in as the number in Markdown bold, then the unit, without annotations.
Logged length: **132.35** mm
